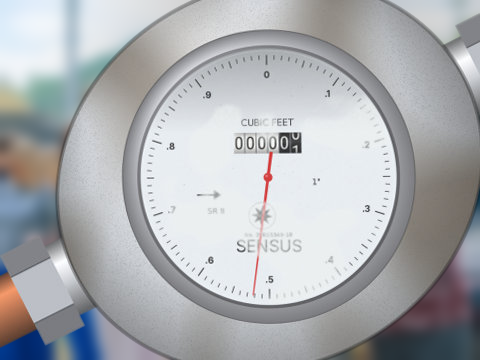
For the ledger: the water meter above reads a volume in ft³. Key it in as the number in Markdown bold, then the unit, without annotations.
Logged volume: **0.52** ft³
